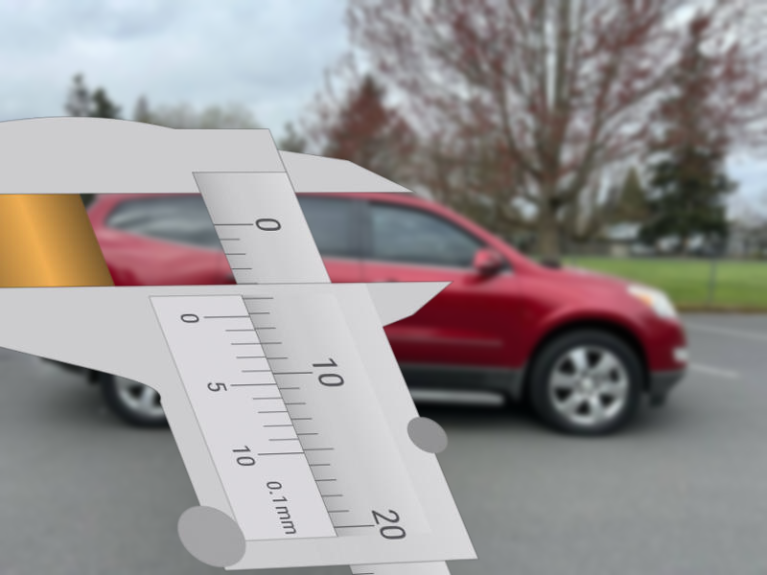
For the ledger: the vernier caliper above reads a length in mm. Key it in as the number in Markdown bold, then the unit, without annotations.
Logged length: **6.2** mm
